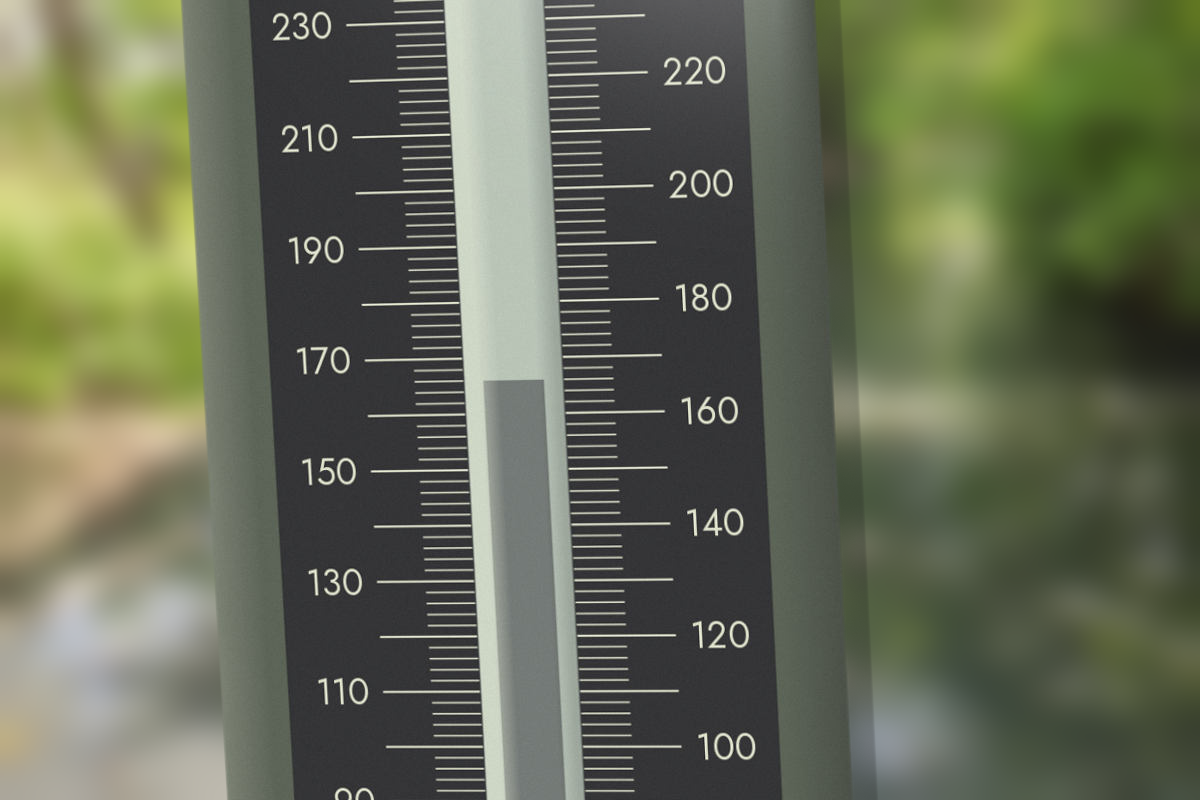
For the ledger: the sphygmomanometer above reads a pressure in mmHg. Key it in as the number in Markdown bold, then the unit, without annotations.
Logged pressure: **166** mmHg
